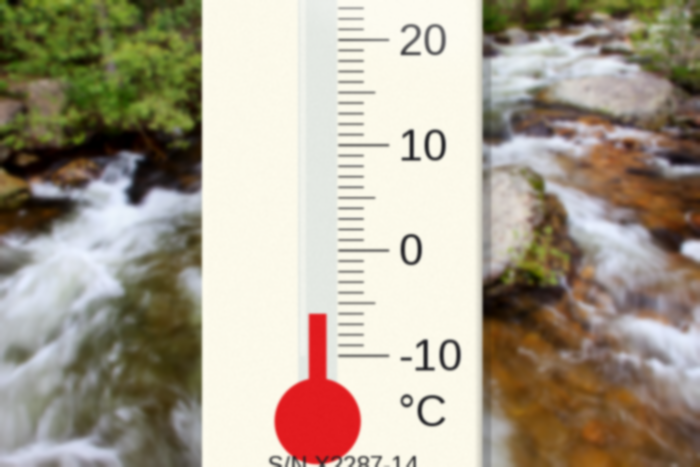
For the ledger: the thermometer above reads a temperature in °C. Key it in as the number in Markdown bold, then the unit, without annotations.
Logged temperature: **-6** °C
